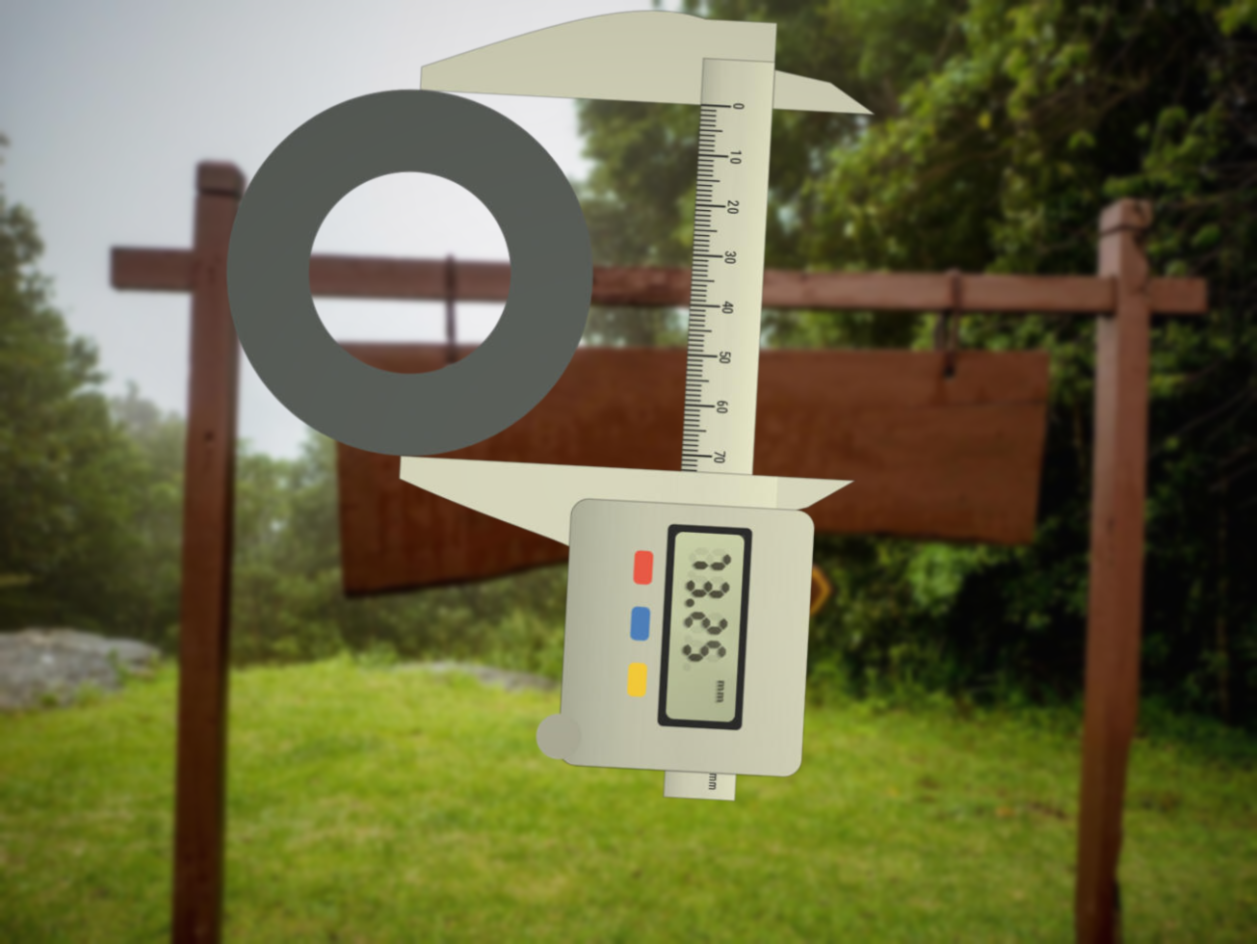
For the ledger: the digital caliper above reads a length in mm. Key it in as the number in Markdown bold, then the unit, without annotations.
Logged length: **73.25** mm
